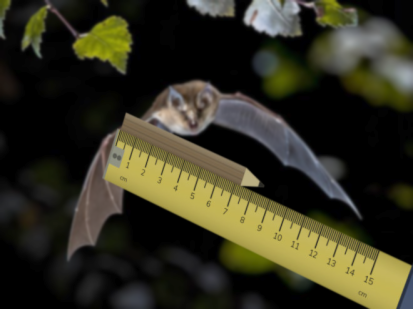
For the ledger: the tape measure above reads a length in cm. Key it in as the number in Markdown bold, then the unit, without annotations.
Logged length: **8.5** cm
